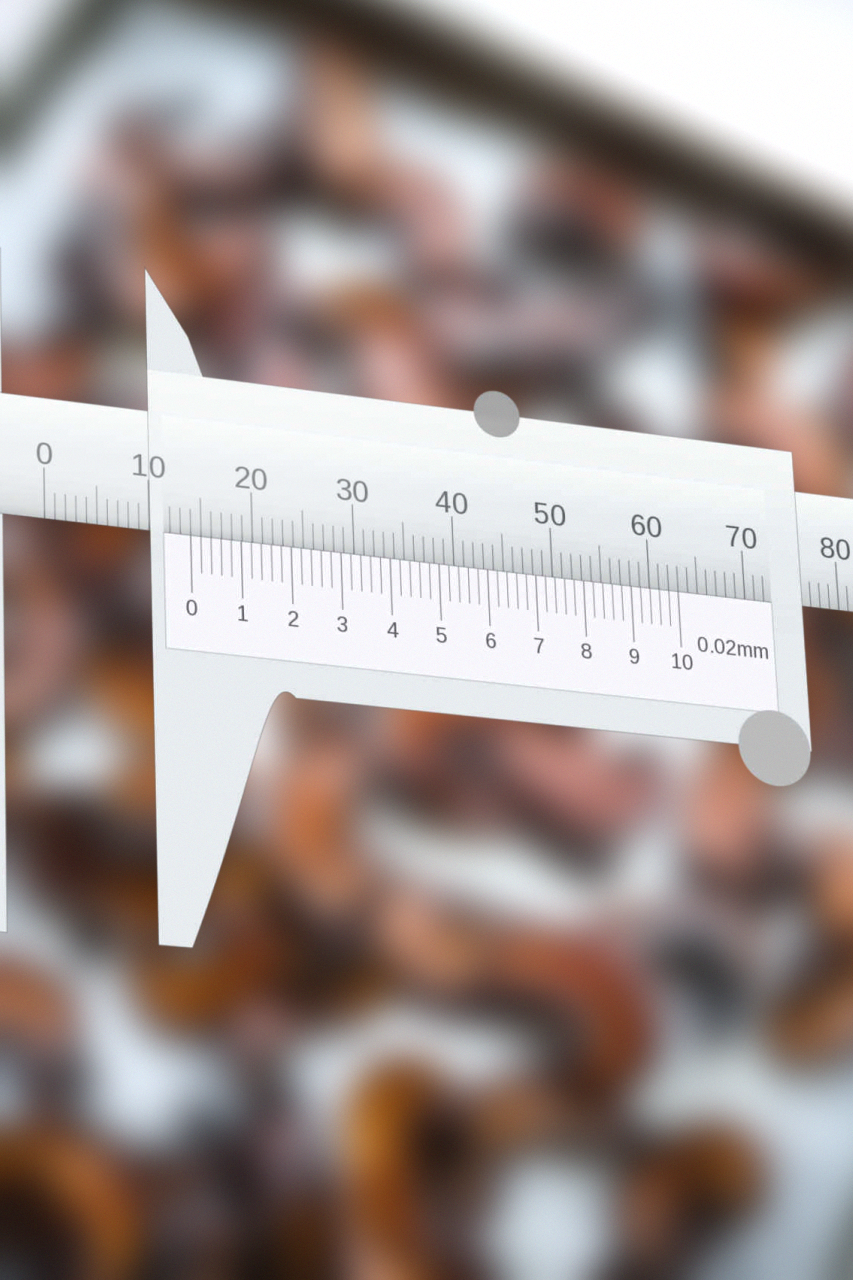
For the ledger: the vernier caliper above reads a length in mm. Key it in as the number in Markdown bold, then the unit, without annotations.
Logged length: **14.0** mm
